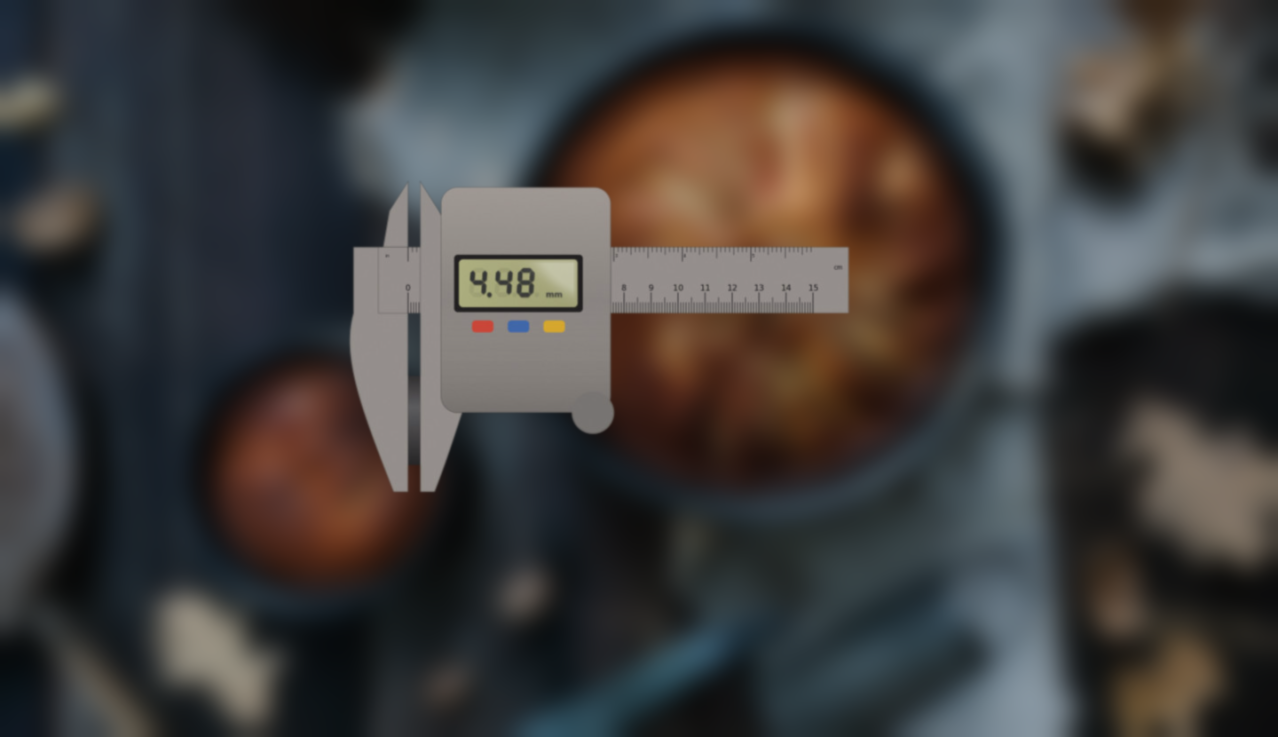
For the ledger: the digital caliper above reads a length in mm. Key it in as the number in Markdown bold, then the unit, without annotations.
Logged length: **4.48** mm
